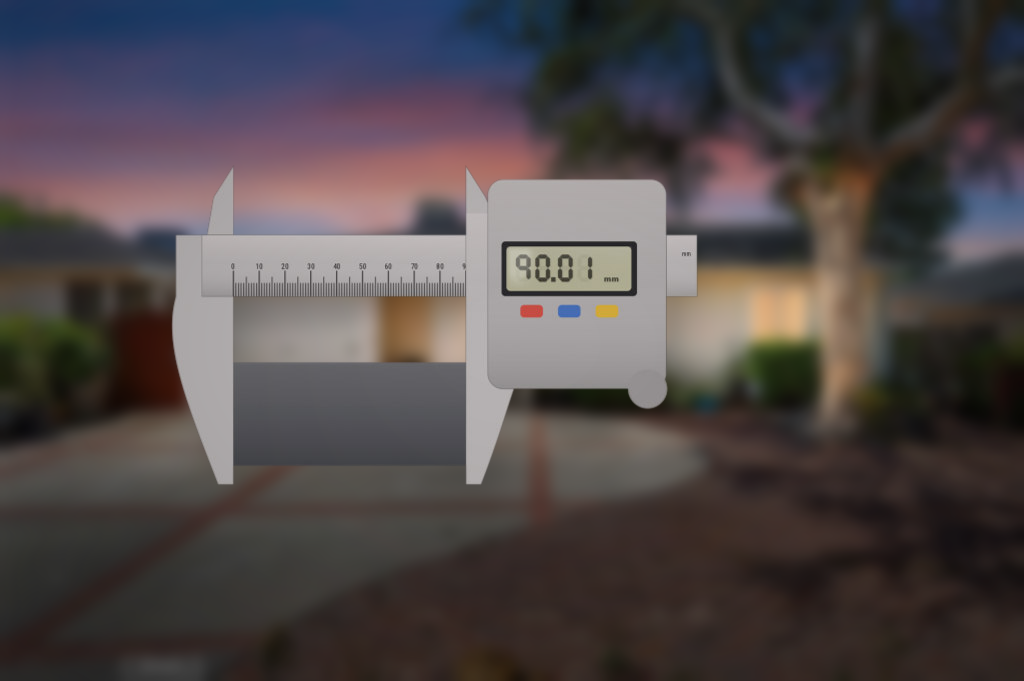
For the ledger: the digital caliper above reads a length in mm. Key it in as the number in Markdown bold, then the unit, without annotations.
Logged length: **90.01** mm
